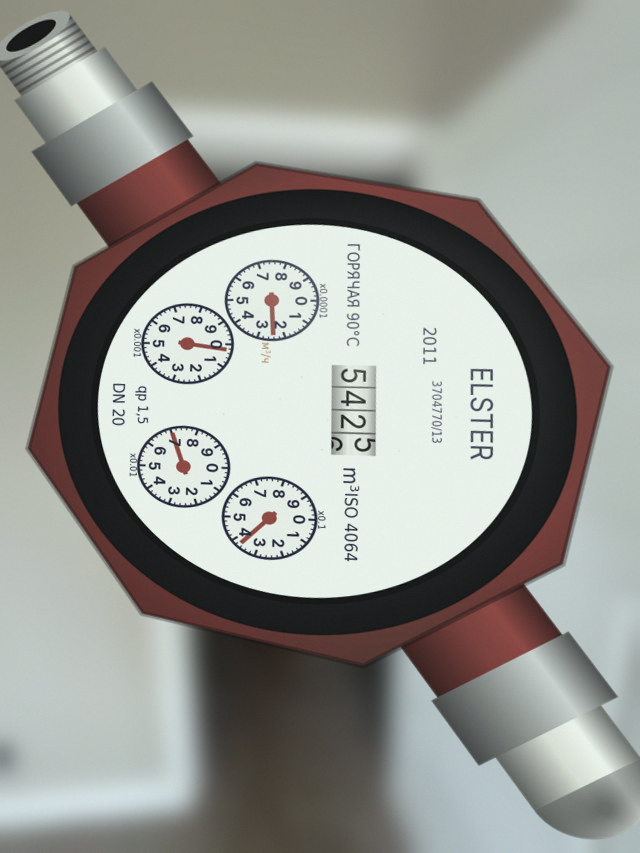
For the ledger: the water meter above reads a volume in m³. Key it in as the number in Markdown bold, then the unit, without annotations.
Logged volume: **5425.3702** m³
